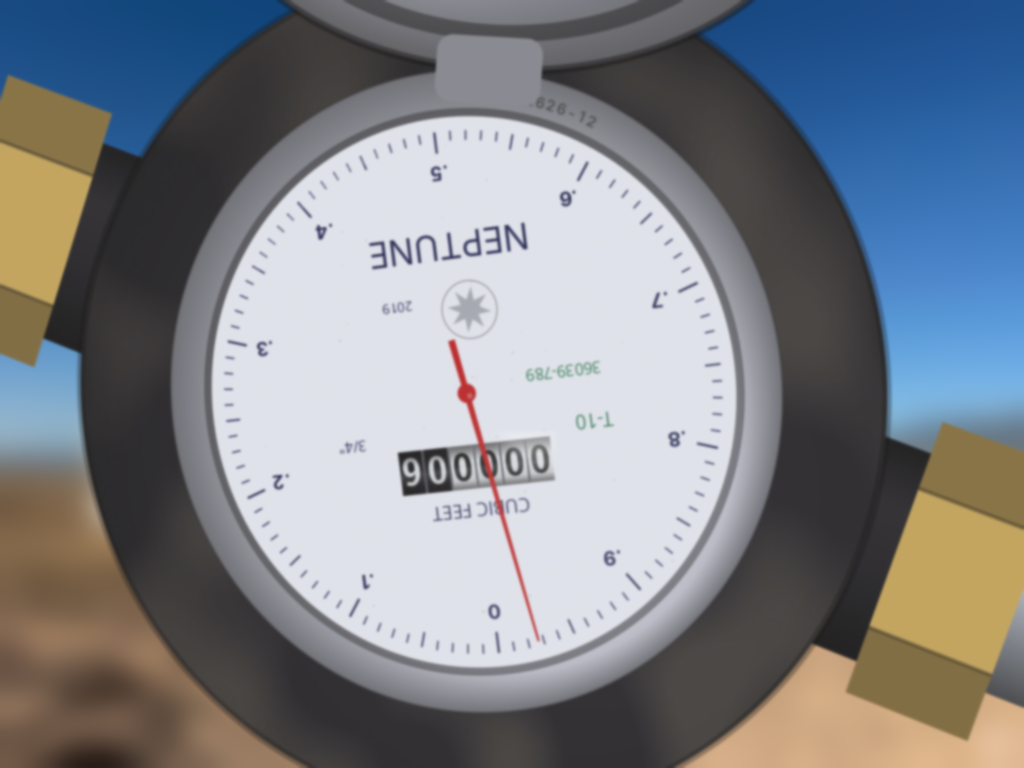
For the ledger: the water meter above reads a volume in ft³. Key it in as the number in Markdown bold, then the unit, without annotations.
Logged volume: **5.97** ft³
